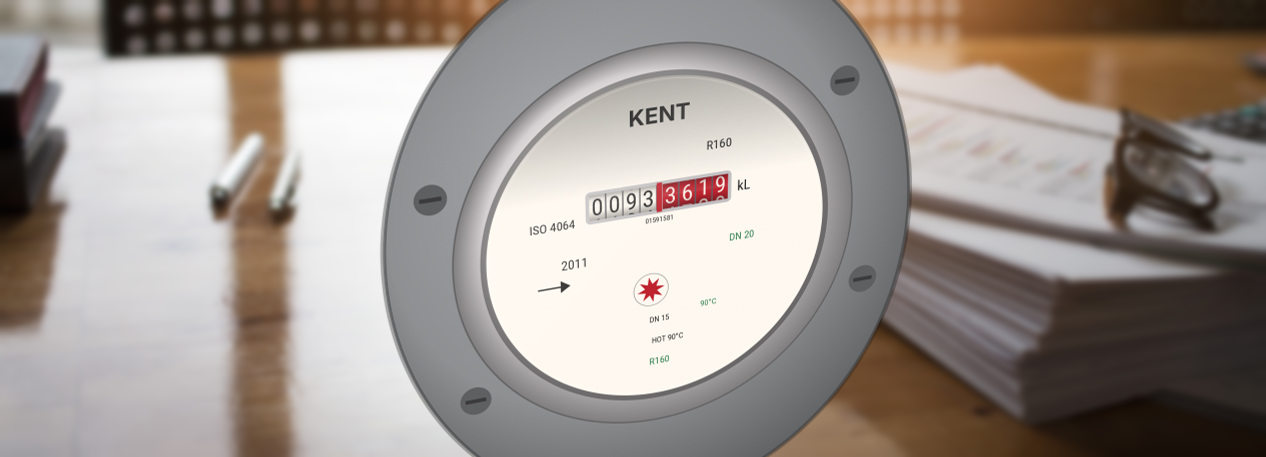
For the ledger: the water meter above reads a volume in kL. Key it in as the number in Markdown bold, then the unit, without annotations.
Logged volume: **93.3619** kL
